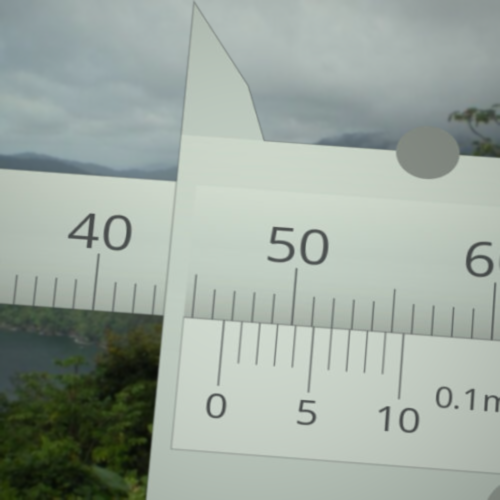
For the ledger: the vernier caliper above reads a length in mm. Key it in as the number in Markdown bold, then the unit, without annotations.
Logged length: **46.6** mm
